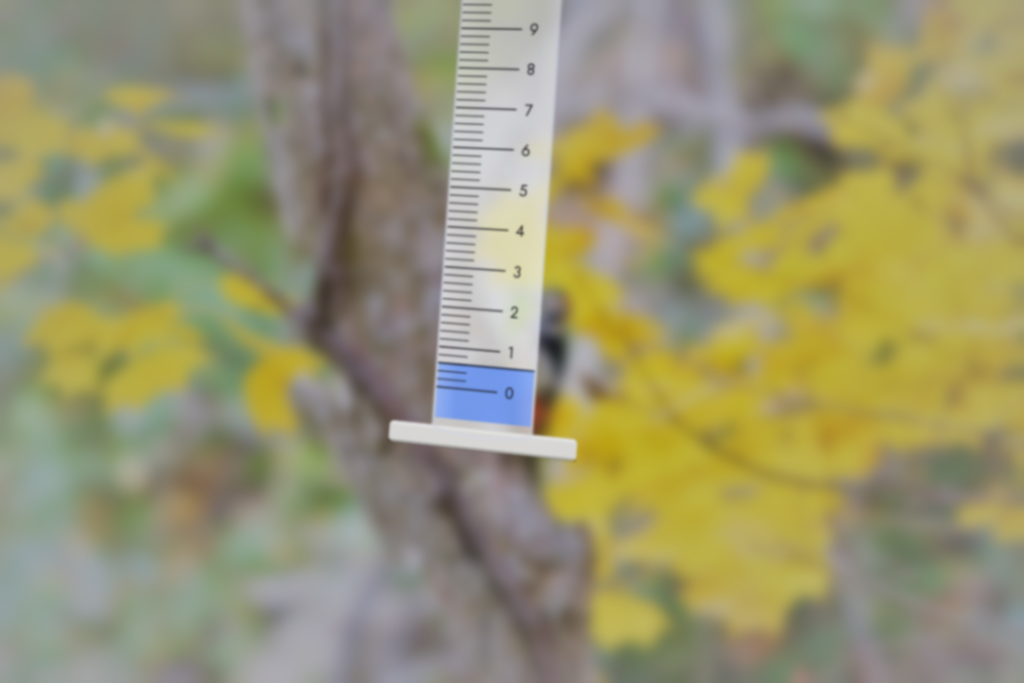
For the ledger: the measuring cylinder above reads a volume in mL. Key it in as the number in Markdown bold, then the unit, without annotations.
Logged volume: **0.6** mL
